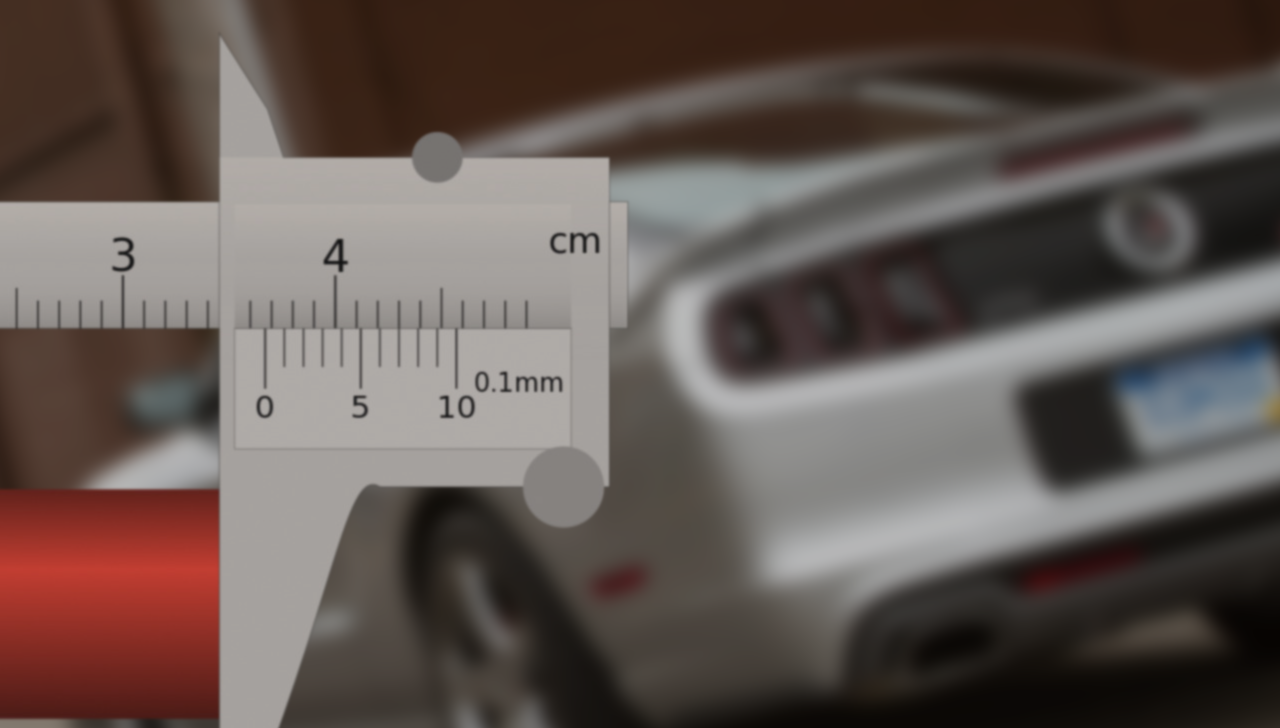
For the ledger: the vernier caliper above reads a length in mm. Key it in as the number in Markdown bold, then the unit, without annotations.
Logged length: **36.7** mm
